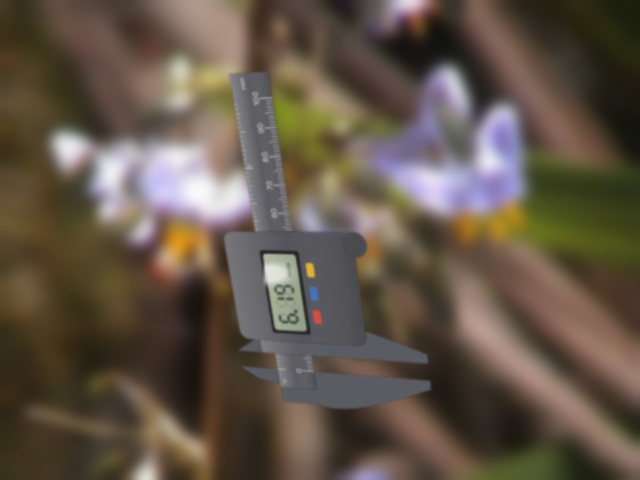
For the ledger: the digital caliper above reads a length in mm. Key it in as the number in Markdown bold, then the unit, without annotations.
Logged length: **6.19** mm
